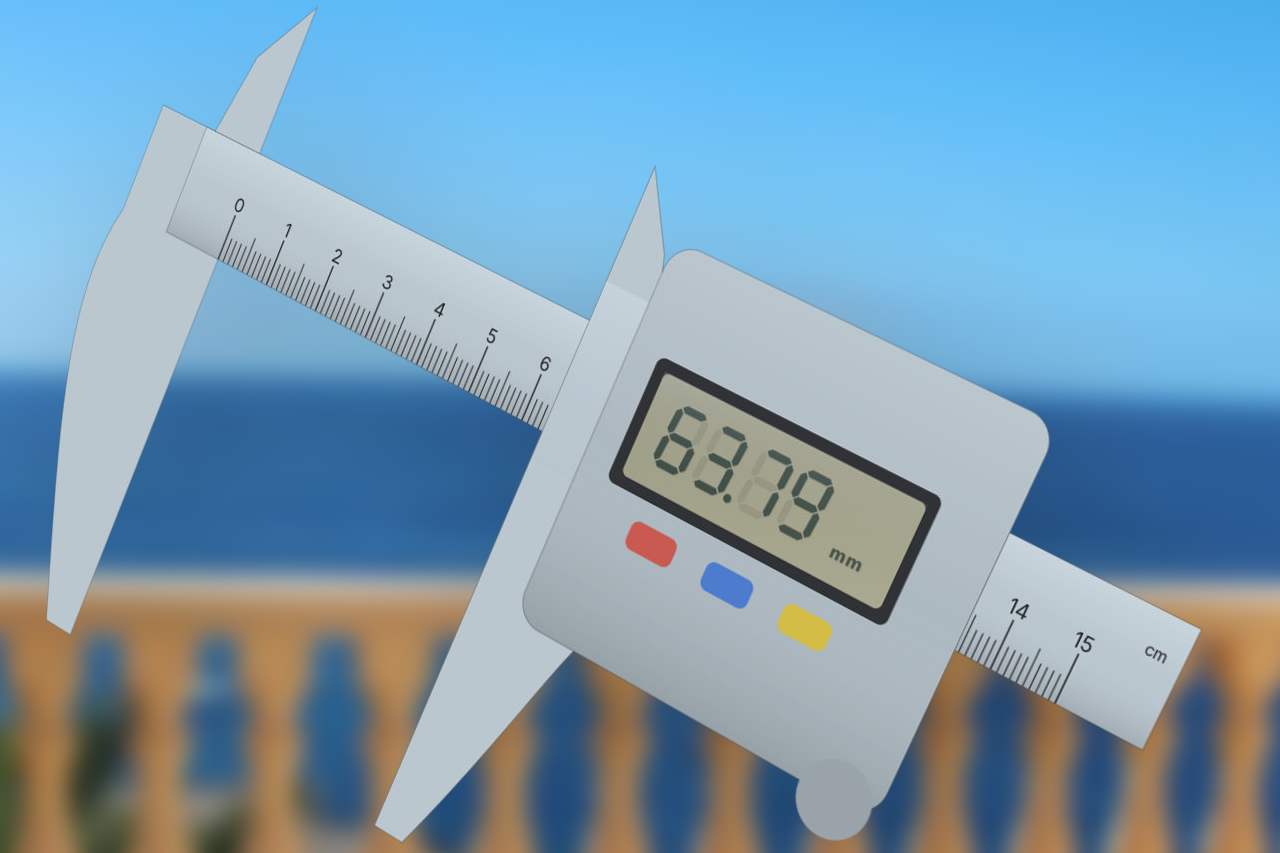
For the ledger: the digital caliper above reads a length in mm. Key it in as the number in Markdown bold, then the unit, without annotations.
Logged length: **63.79** mm
